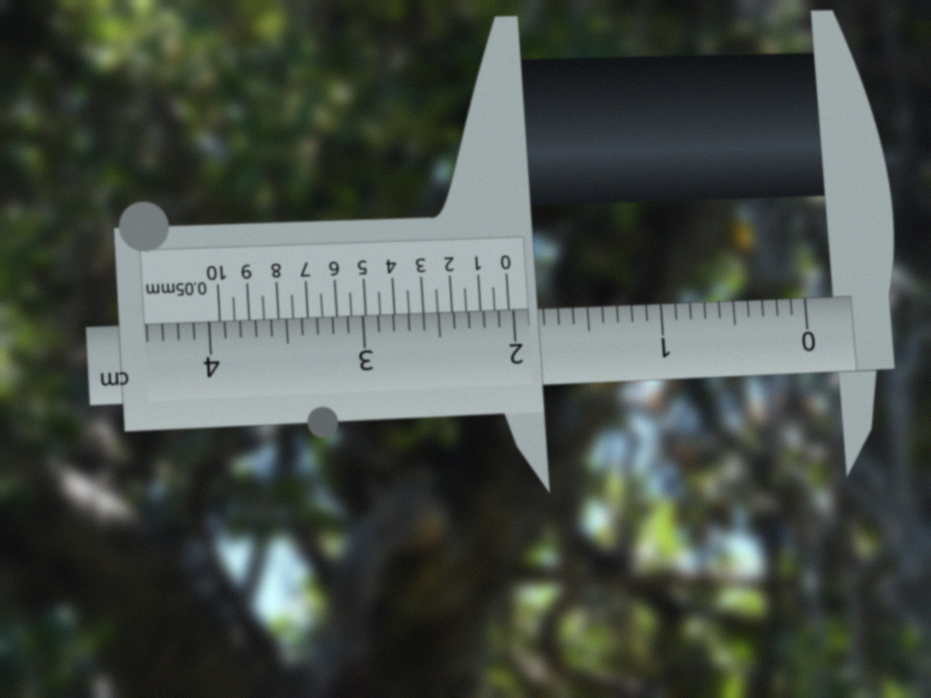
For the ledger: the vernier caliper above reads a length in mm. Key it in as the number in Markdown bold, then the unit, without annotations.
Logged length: **20.3** mm
